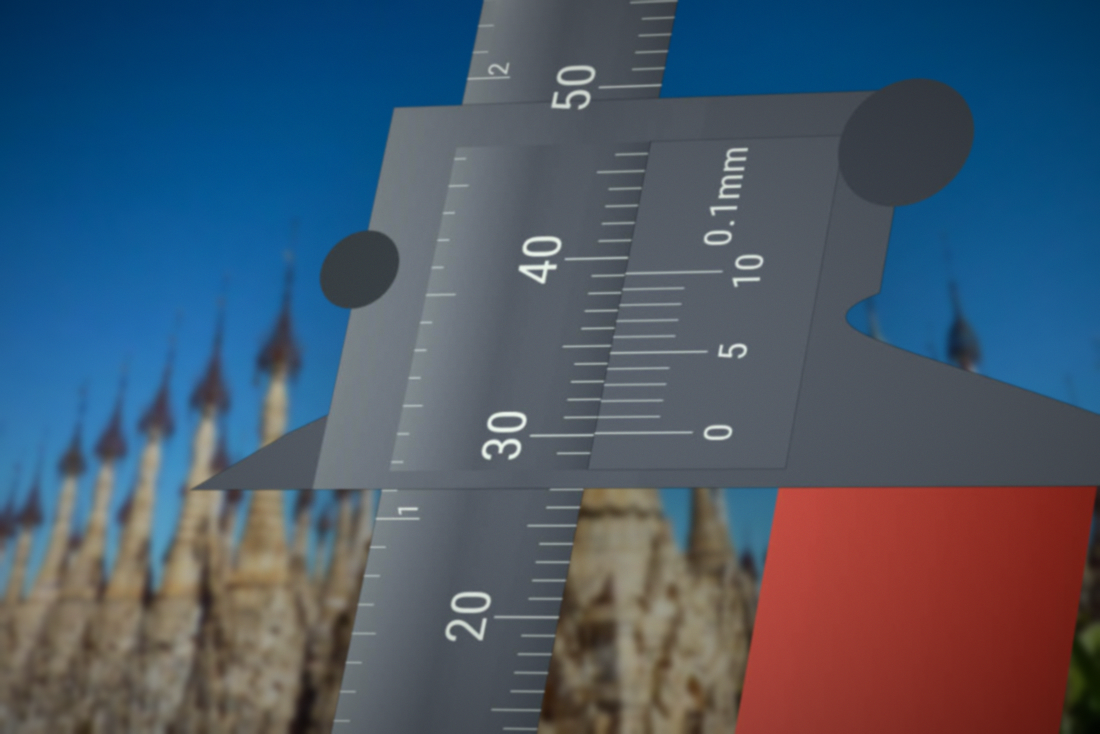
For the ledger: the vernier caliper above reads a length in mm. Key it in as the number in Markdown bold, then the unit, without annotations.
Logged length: **30.1** mm
